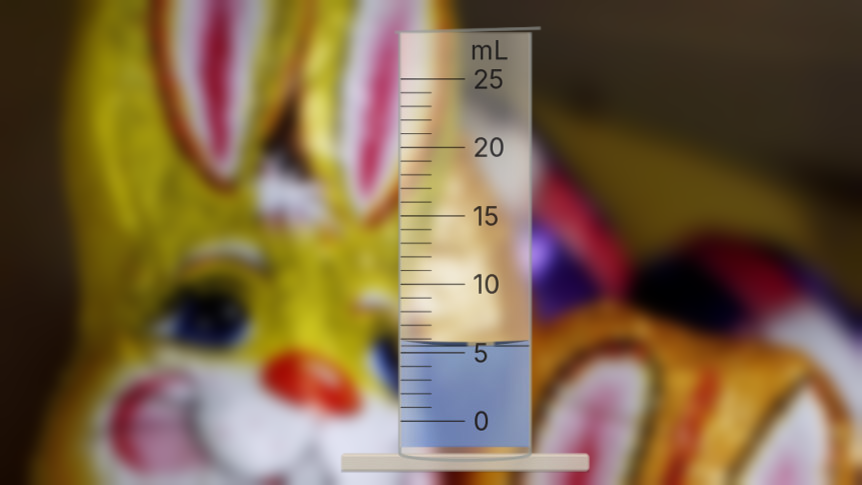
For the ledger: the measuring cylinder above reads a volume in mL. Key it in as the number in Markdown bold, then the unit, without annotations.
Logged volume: **5.5** mL
